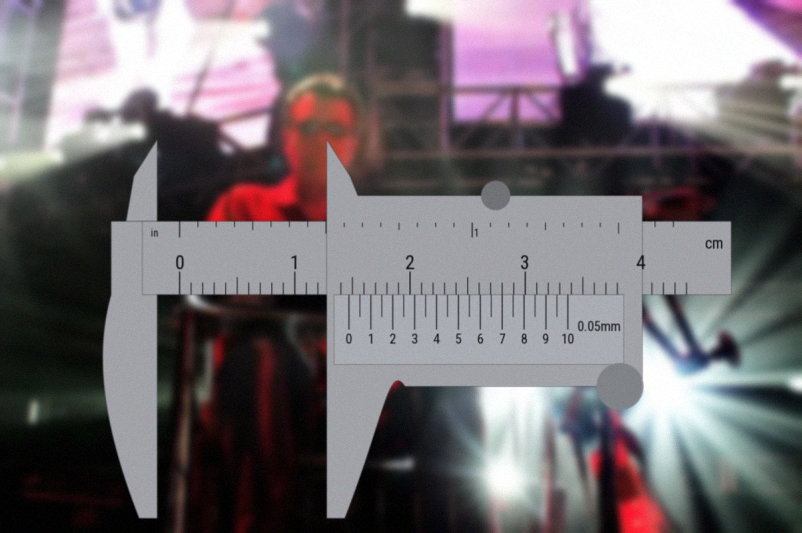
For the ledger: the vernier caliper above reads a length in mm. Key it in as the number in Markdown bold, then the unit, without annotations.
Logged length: **14.7** mm
